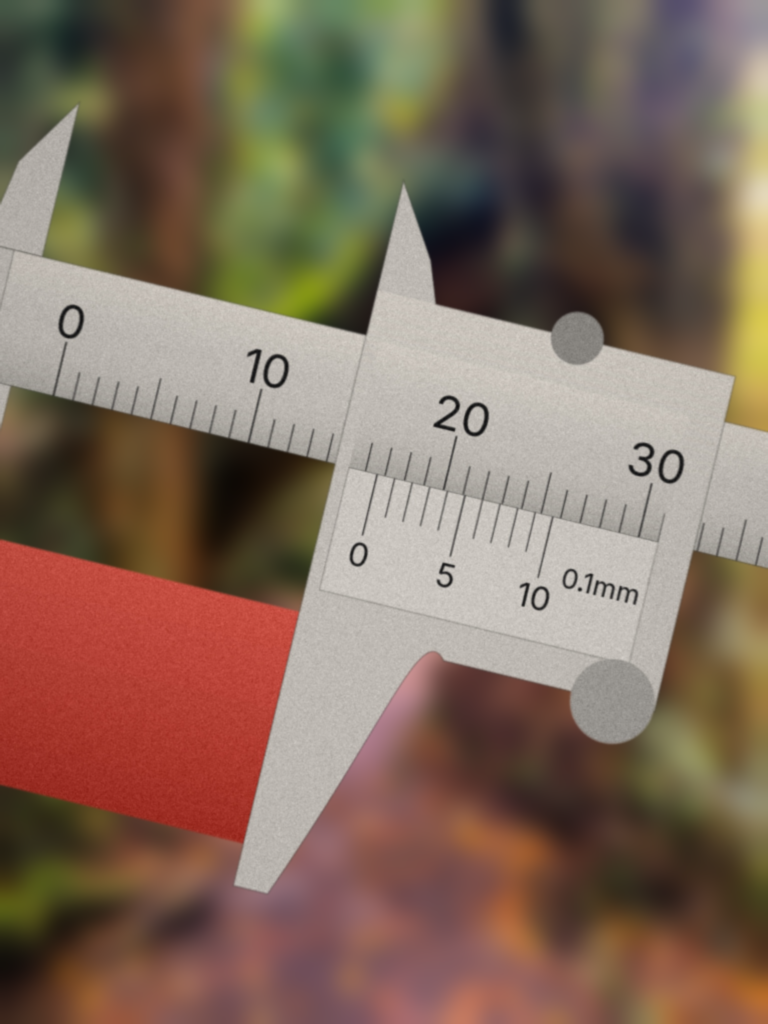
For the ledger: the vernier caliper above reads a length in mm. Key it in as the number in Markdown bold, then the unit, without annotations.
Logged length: **16.6** mm
